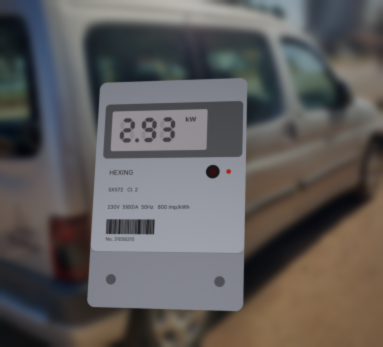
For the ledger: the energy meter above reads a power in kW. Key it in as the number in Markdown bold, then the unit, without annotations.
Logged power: **2.93** kW
